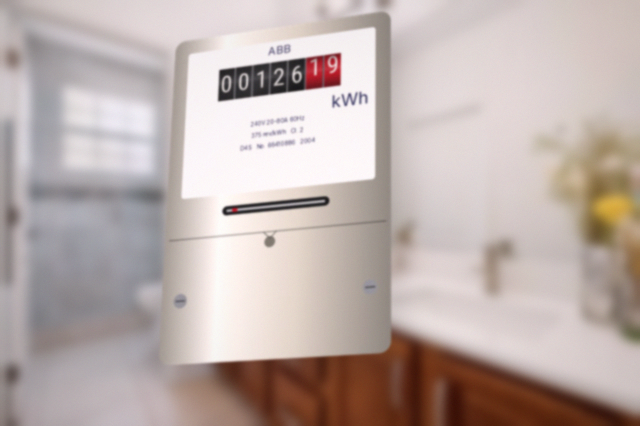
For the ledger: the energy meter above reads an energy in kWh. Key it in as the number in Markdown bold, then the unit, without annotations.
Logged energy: **126.19** kWh
